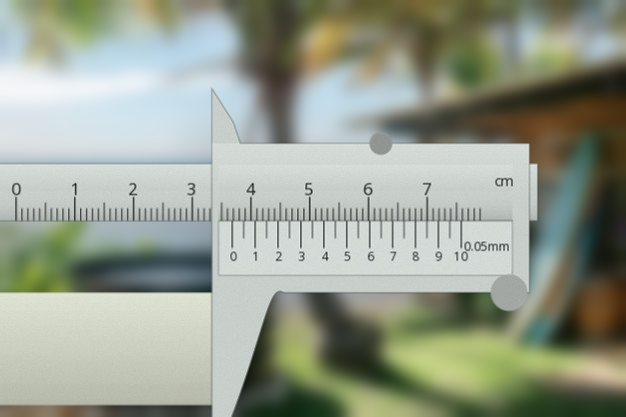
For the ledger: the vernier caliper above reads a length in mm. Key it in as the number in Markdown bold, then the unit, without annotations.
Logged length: **36.8** mm
